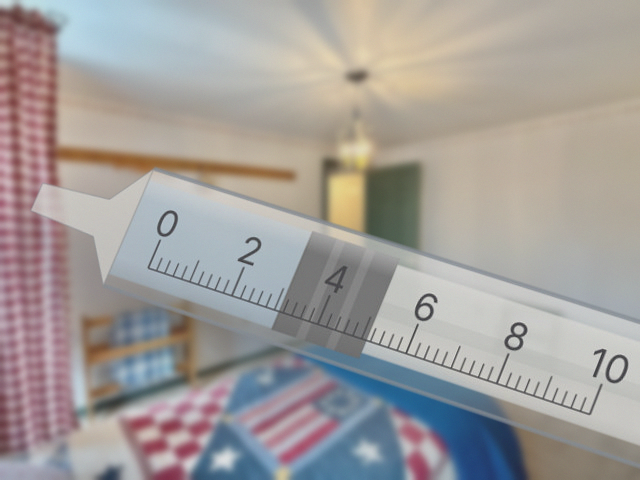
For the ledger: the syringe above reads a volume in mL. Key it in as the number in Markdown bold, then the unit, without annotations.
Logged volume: **3.1** mL
